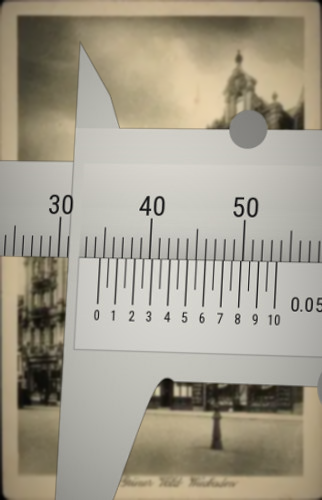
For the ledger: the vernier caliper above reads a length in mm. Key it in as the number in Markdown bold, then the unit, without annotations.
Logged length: **34.6** mm
